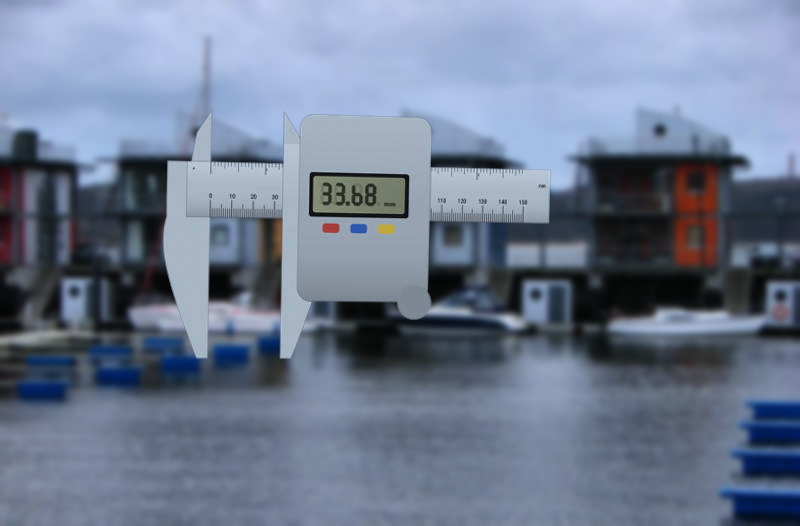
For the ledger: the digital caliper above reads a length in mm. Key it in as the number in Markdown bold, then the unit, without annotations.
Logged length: **33.68** mm
